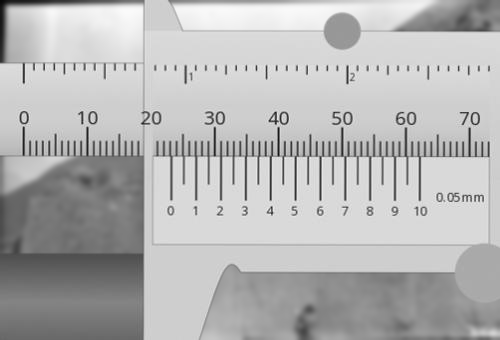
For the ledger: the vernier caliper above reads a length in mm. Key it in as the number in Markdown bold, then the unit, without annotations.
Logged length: **23.2** mm
